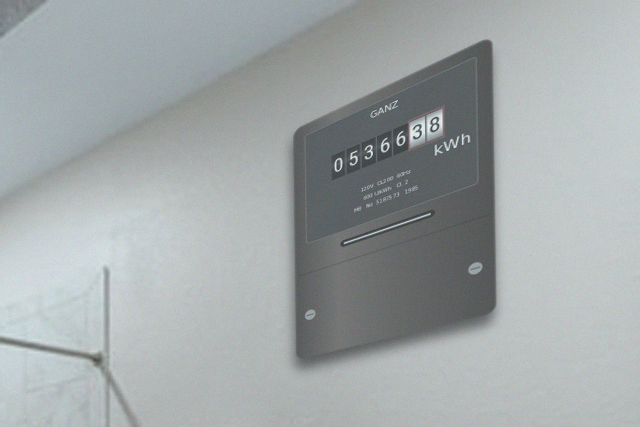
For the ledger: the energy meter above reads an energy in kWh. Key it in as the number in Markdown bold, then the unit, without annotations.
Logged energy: **5366.38** kWh
